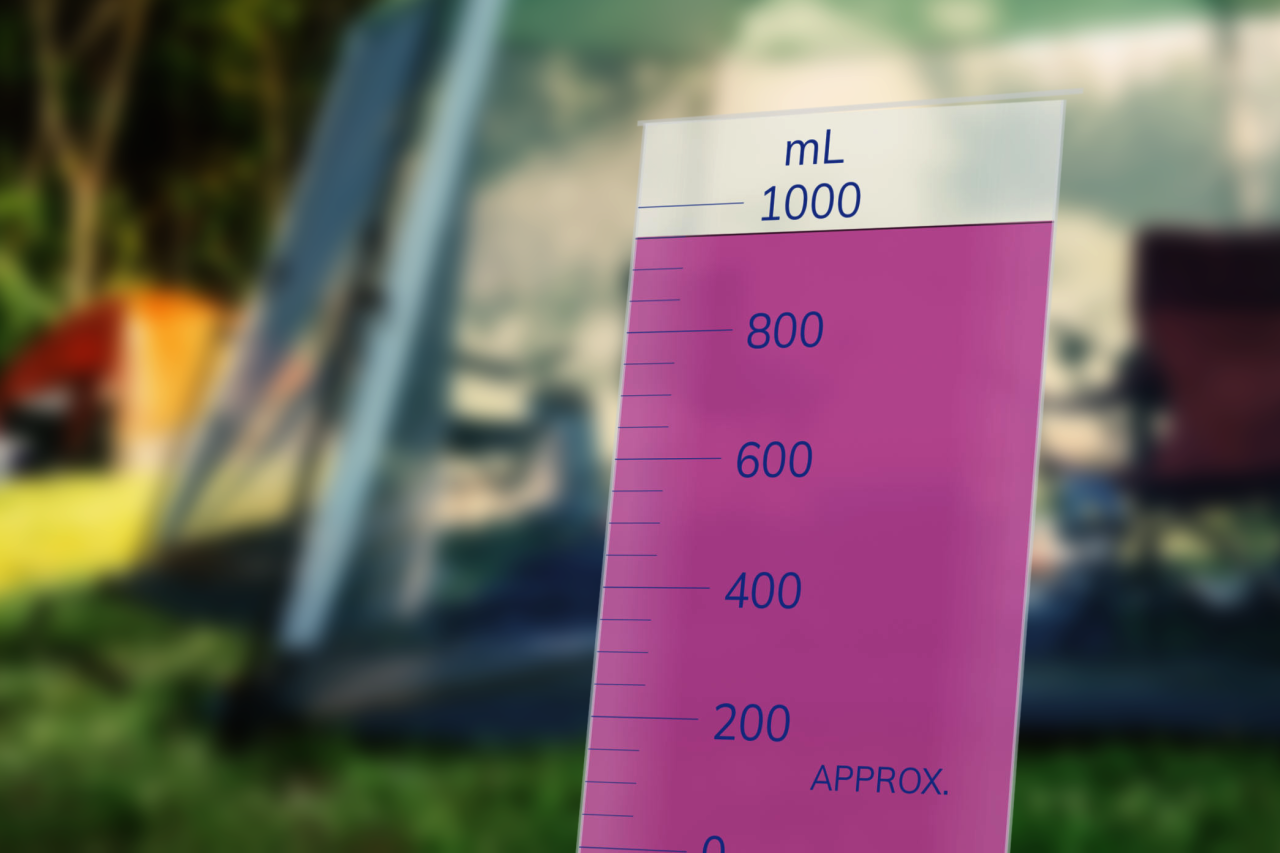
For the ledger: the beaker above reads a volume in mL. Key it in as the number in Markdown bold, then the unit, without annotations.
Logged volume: **950** mL
